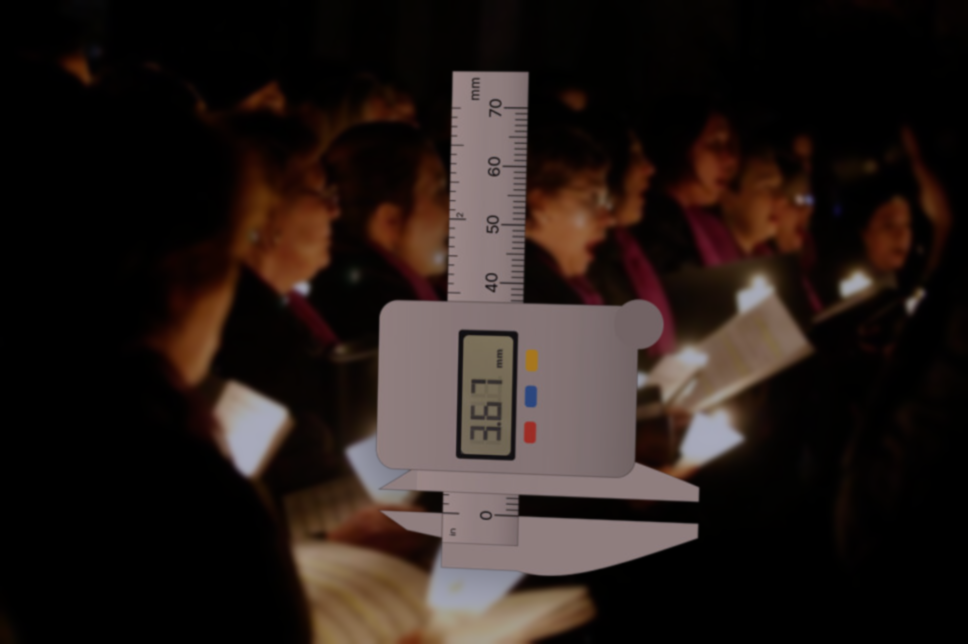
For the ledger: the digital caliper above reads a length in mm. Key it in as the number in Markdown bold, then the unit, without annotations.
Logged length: **3.67** mm
